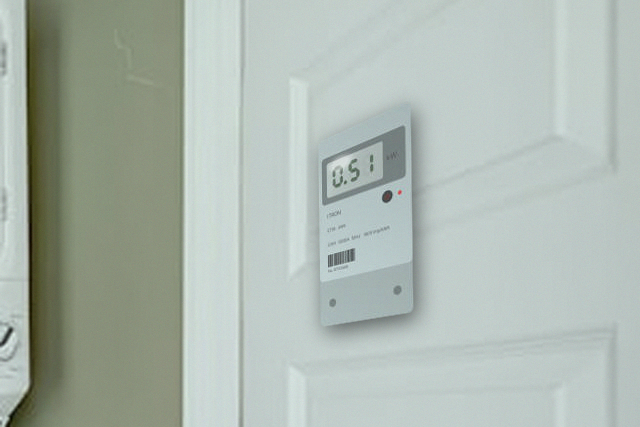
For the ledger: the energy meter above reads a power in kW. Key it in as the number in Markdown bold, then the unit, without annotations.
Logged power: **0.51** kW
